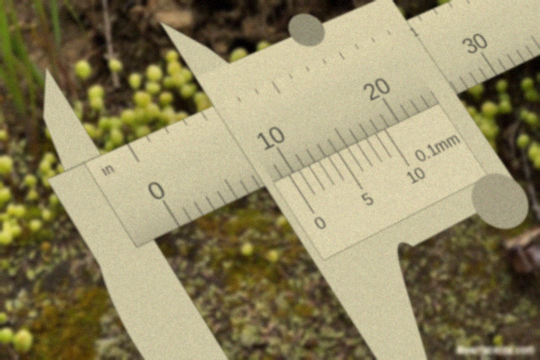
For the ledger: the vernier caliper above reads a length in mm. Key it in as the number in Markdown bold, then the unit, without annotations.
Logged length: **9.6** mm
